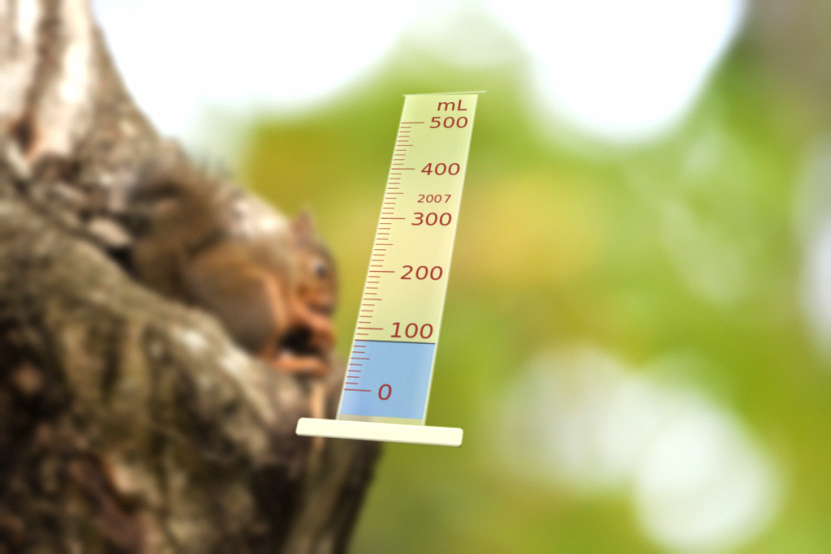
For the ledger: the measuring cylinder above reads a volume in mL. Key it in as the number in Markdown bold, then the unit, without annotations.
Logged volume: **80** mL
